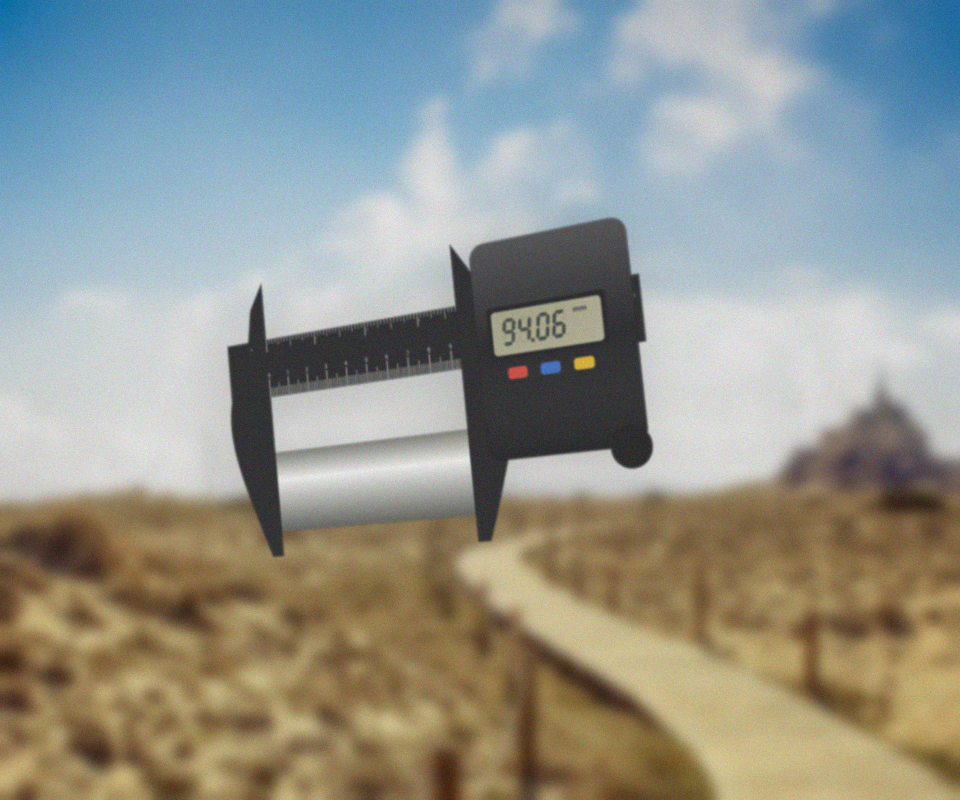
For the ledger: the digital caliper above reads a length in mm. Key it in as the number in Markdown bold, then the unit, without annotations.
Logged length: **94.06** mm
